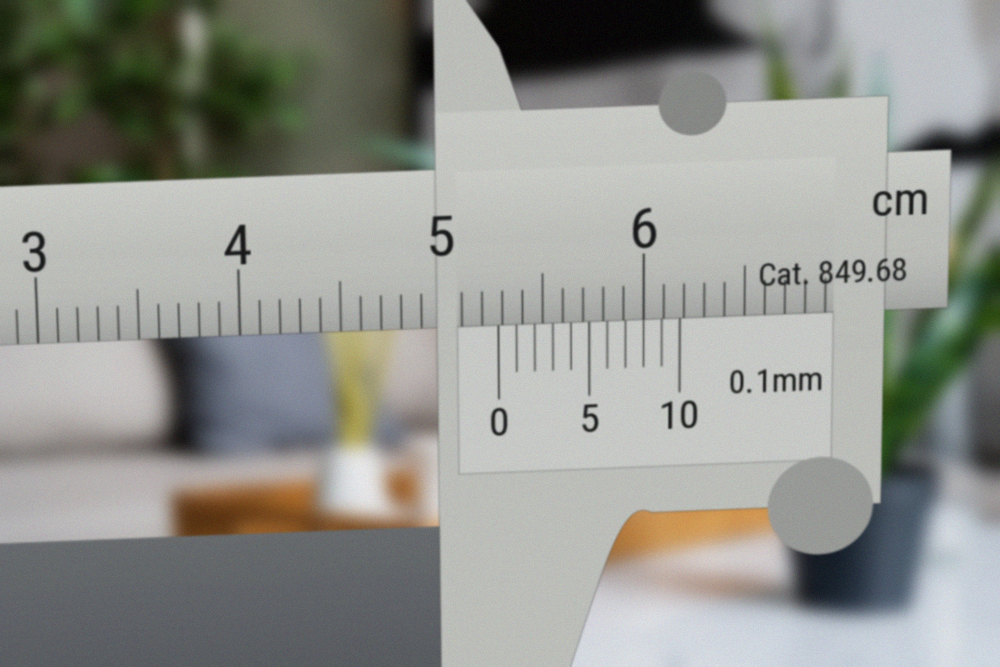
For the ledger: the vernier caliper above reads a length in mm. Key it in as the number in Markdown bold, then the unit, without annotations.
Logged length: **52.8** mm
